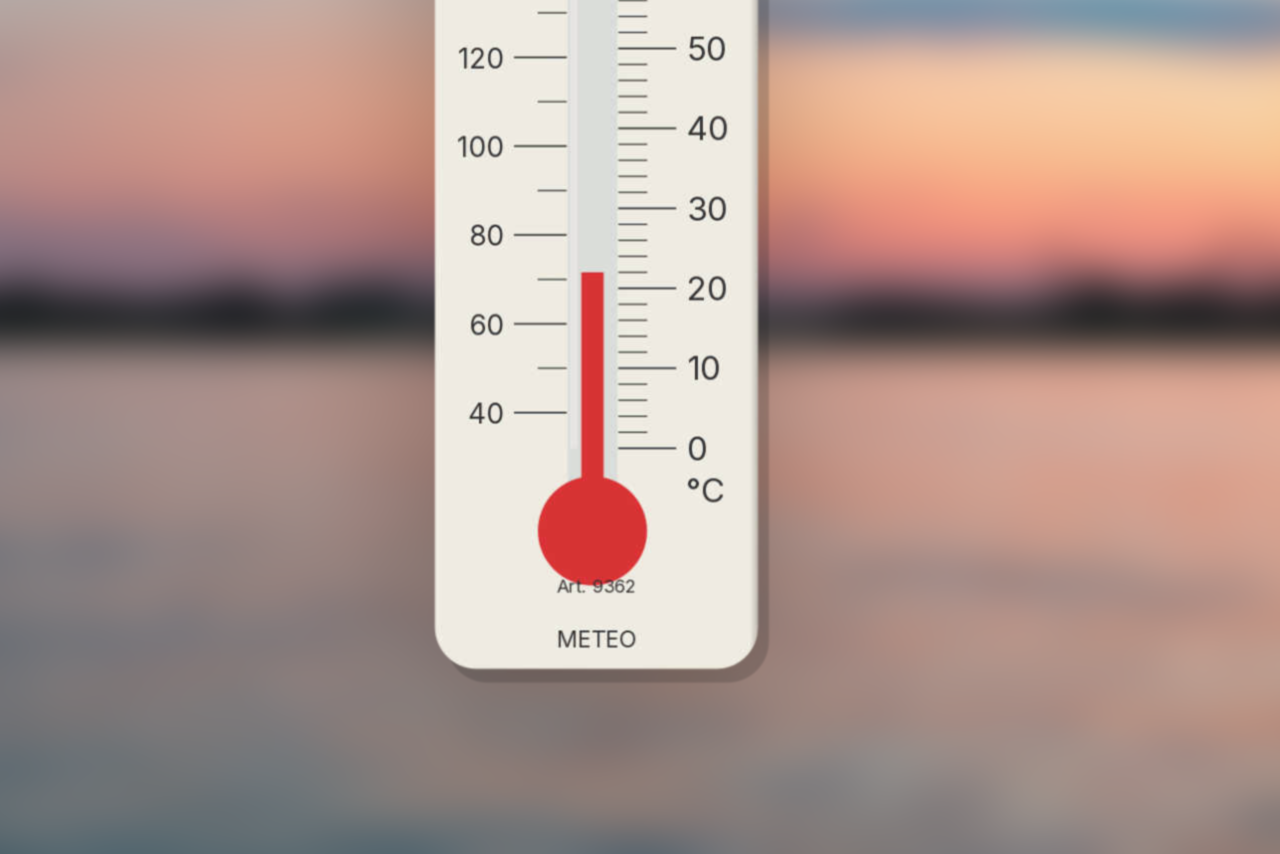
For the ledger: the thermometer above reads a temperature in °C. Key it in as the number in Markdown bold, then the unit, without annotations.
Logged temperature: **22** °C
